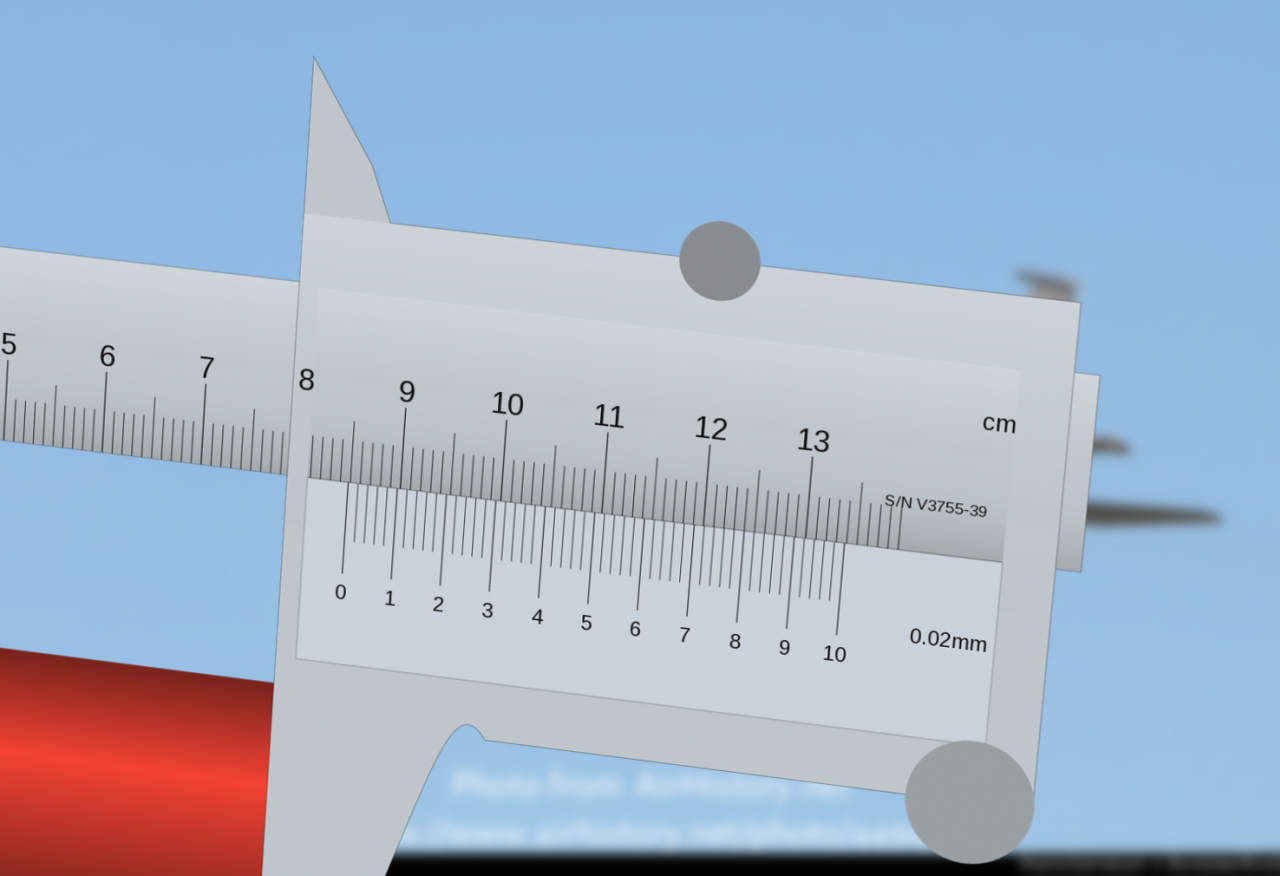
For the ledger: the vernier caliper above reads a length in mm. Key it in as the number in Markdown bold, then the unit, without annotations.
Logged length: **84.8** mm
